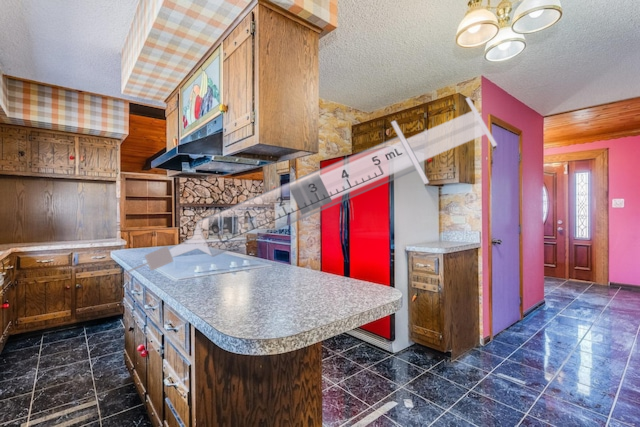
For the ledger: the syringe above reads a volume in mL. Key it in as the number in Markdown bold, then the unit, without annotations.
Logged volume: **2.4** mL
